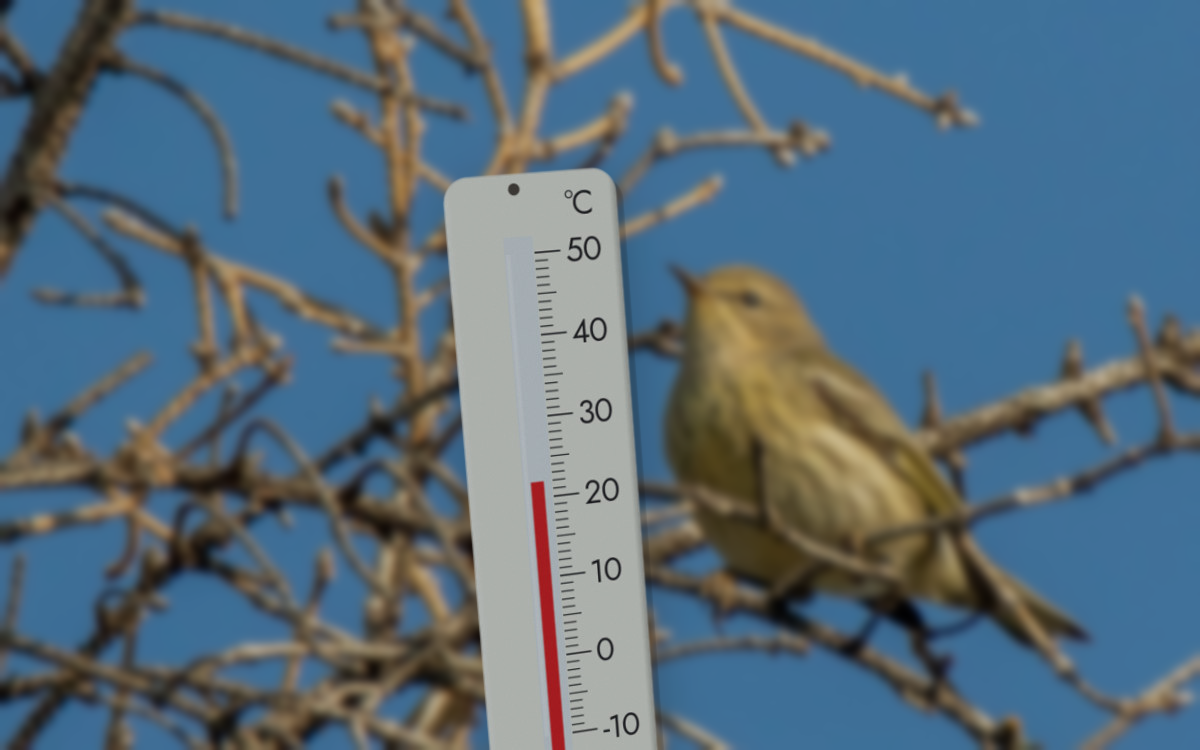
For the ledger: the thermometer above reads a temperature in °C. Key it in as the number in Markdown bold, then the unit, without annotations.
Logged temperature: **22** °C
